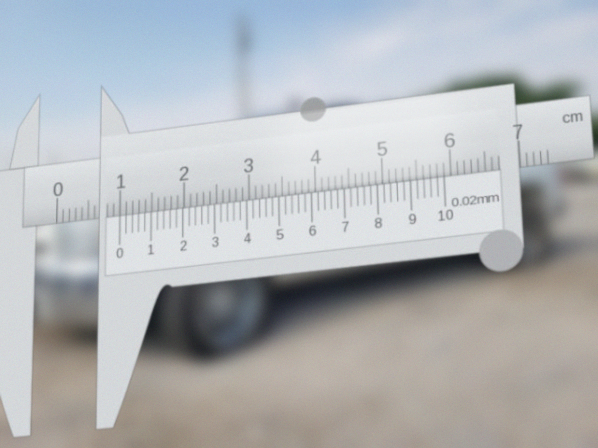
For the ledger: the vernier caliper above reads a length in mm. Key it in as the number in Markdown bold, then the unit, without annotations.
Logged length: **10.0** mm
